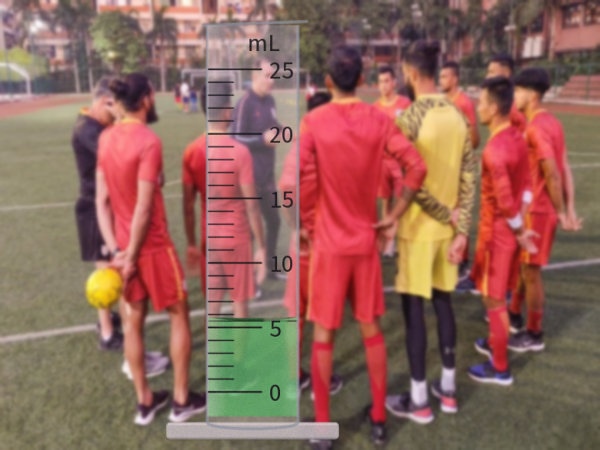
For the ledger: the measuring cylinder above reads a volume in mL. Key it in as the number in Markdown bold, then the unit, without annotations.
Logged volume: **5.5** mL
